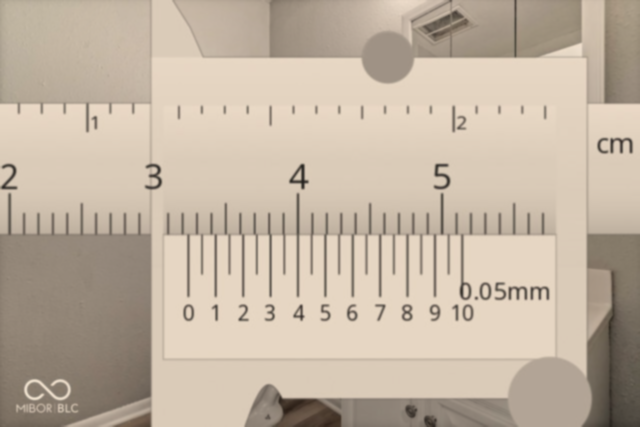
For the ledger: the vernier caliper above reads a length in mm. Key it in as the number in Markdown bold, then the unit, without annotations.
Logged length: **32.4** mm
